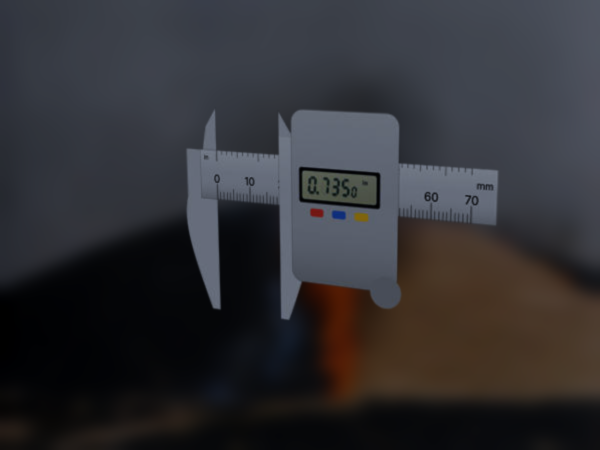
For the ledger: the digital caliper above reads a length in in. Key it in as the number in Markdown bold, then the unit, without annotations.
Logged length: **0.7350** in
